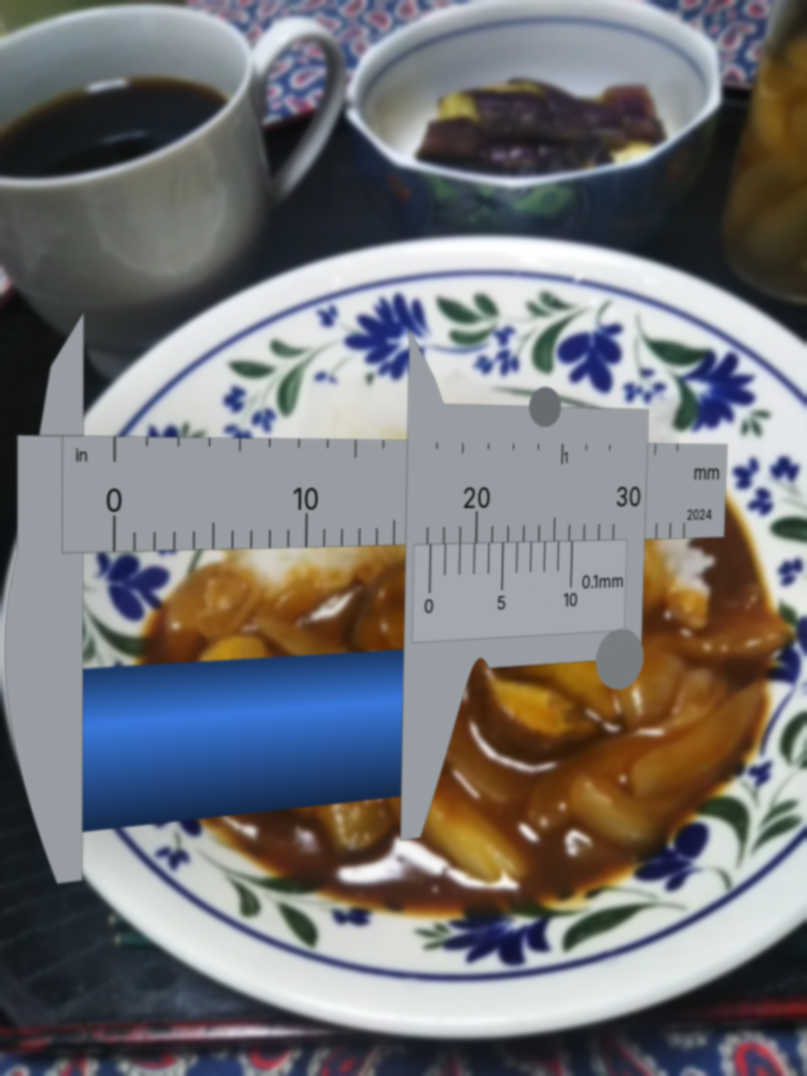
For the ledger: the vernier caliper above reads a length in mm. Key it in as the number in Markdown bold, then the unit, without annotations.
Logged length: **17.2** mm
